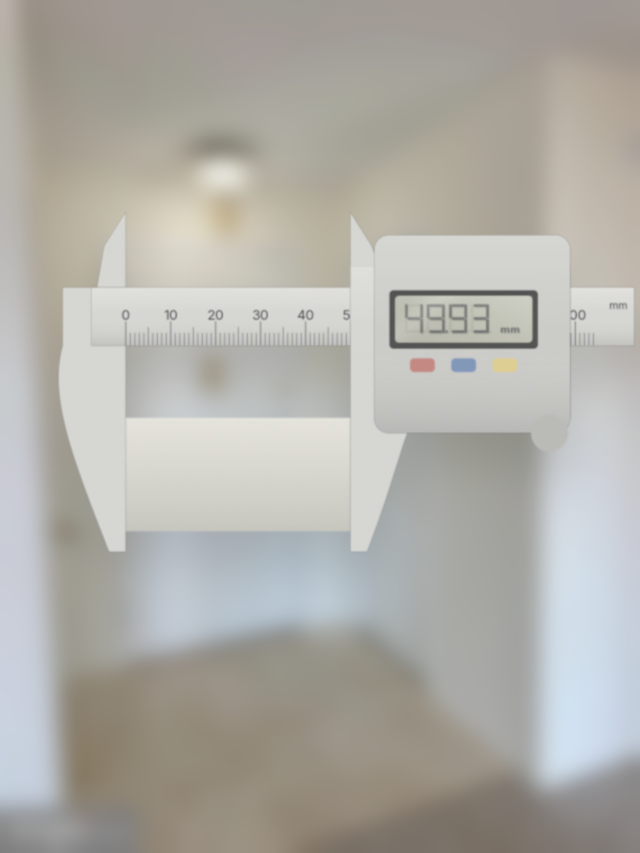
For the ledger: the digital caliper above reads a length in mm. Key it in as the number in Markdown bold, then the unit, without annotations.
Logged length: **49.93** mm
